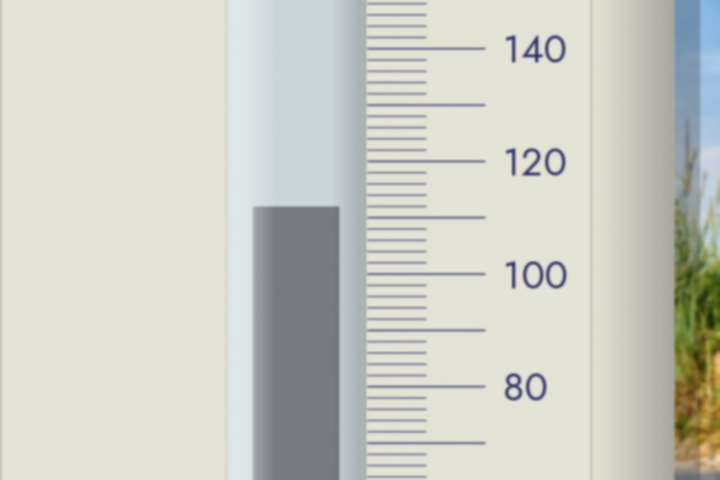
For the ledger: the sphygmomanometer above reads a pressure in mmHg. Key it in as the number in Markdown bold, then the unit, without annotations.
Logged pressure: **112** mmHg
